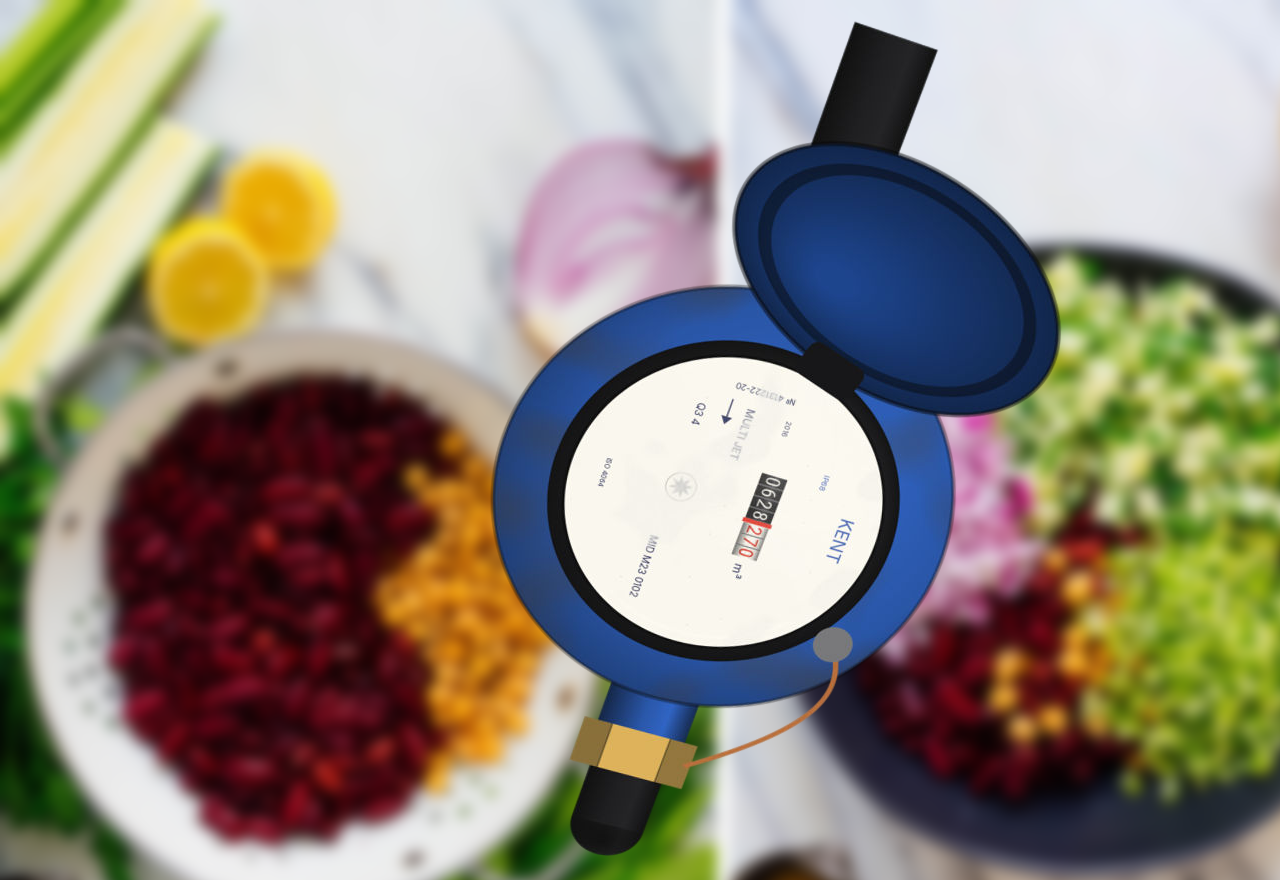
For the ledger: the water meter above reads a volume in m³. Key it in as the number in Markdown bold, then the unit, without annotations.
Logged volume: **628.270** m³
